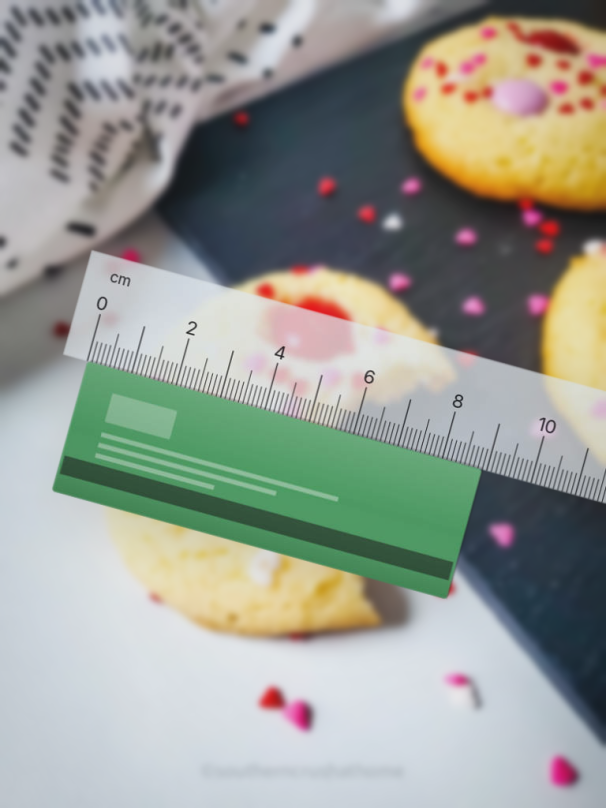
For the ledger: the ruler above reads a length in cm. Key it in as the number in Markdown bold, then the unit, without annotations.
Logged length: **8.9** cm
